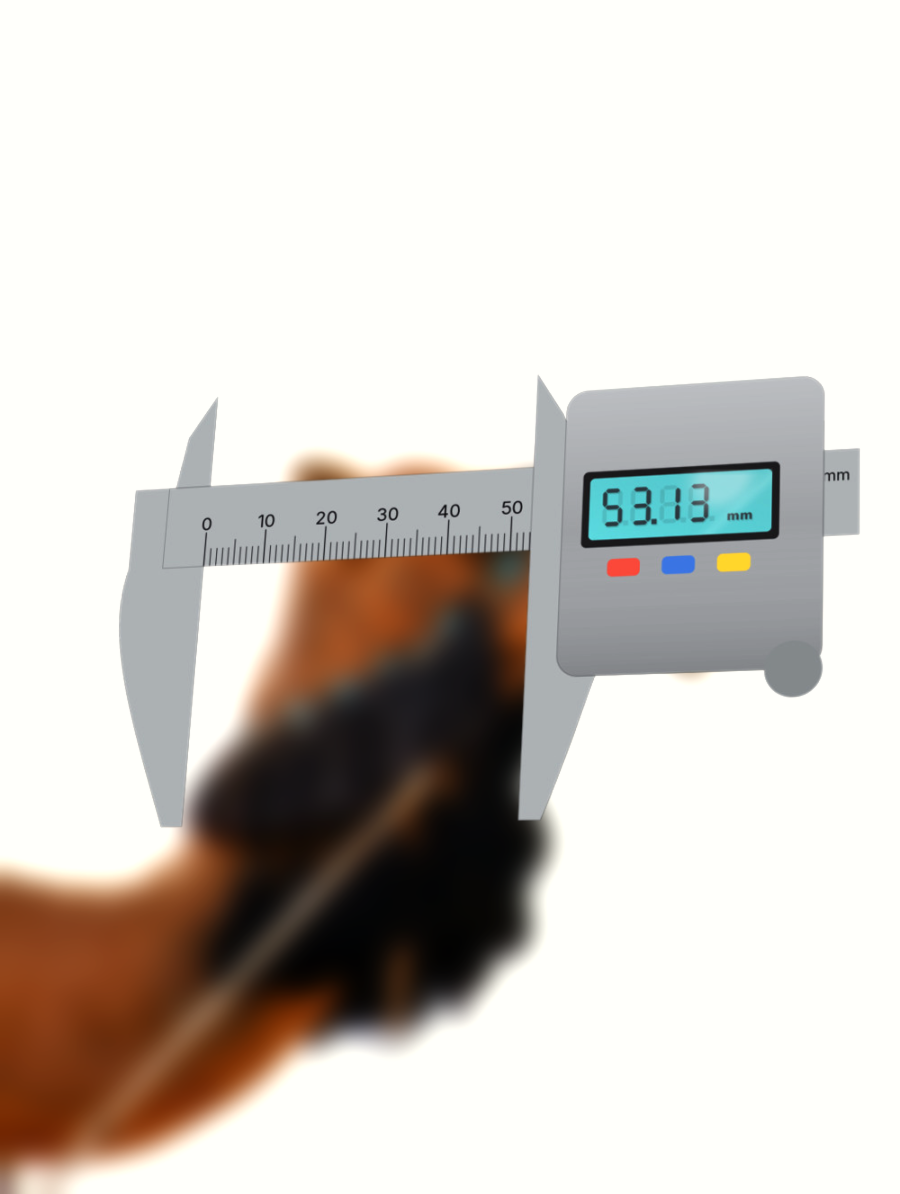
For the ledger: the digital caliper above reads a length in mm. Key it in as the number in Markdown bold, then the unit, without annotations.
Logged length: **53.13** mm
